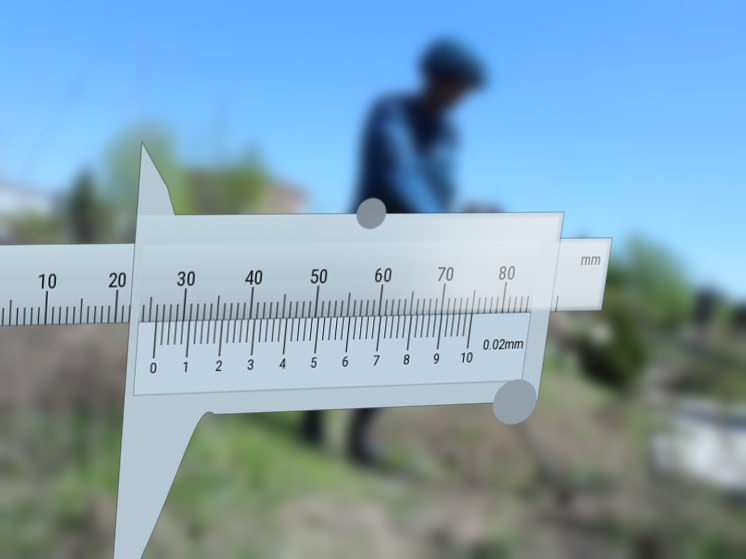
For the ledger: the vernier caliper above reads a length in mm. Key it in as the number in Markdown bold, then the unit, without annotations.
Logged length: **26.0** mm
